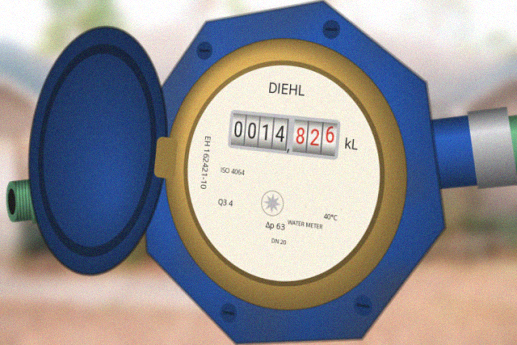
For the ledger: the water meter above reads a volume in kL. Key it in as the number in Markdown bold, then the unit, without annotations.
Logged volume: **14.826** kL
